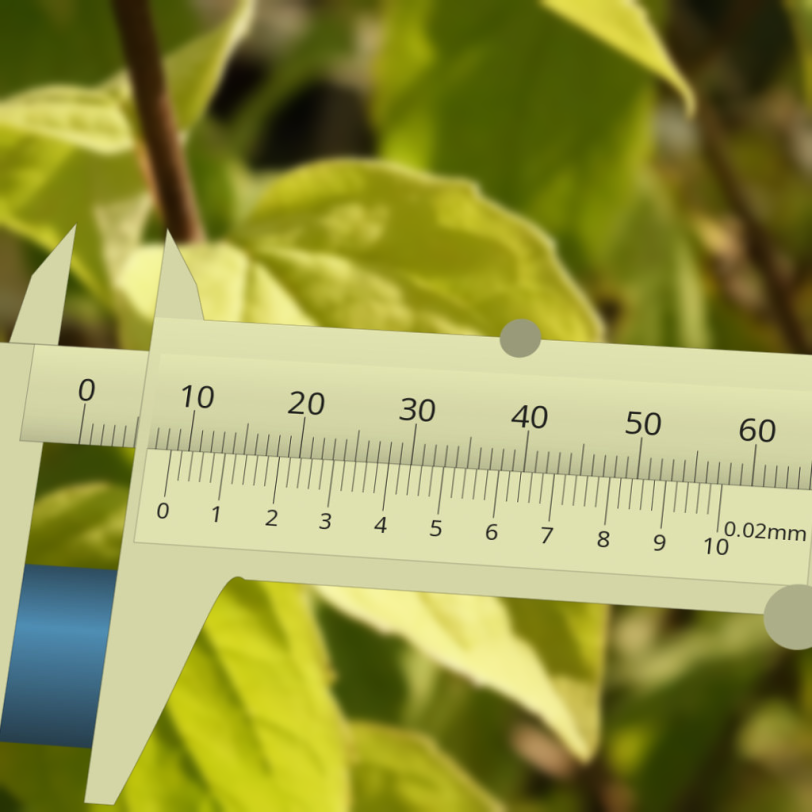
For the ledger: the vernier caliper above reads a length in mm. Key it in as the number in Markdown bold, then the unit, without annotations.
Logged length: **8.4** mm
